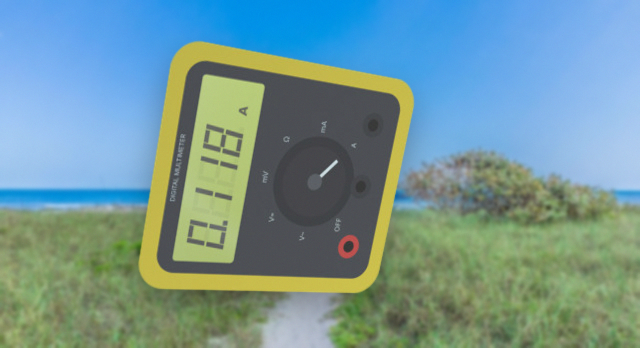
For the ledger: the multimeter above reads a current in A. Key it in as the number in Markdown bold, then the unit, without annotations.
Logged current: **0.118** A
